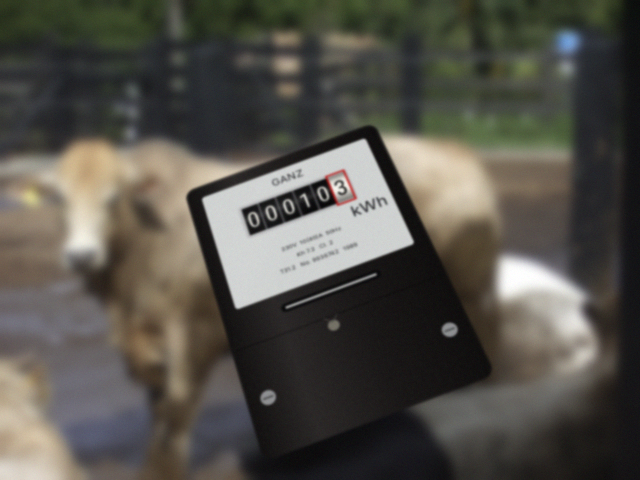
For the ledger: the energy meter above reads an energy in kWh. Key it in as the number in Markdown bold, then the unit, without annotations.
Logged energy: **10.3** kWh
